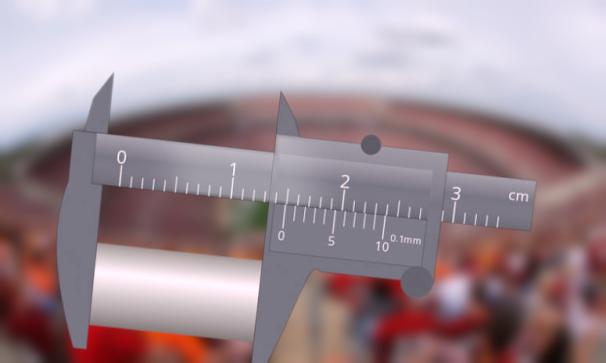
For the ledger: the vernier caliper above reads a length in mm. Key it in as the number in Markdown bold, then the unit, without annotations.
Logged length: **14.9** mm
